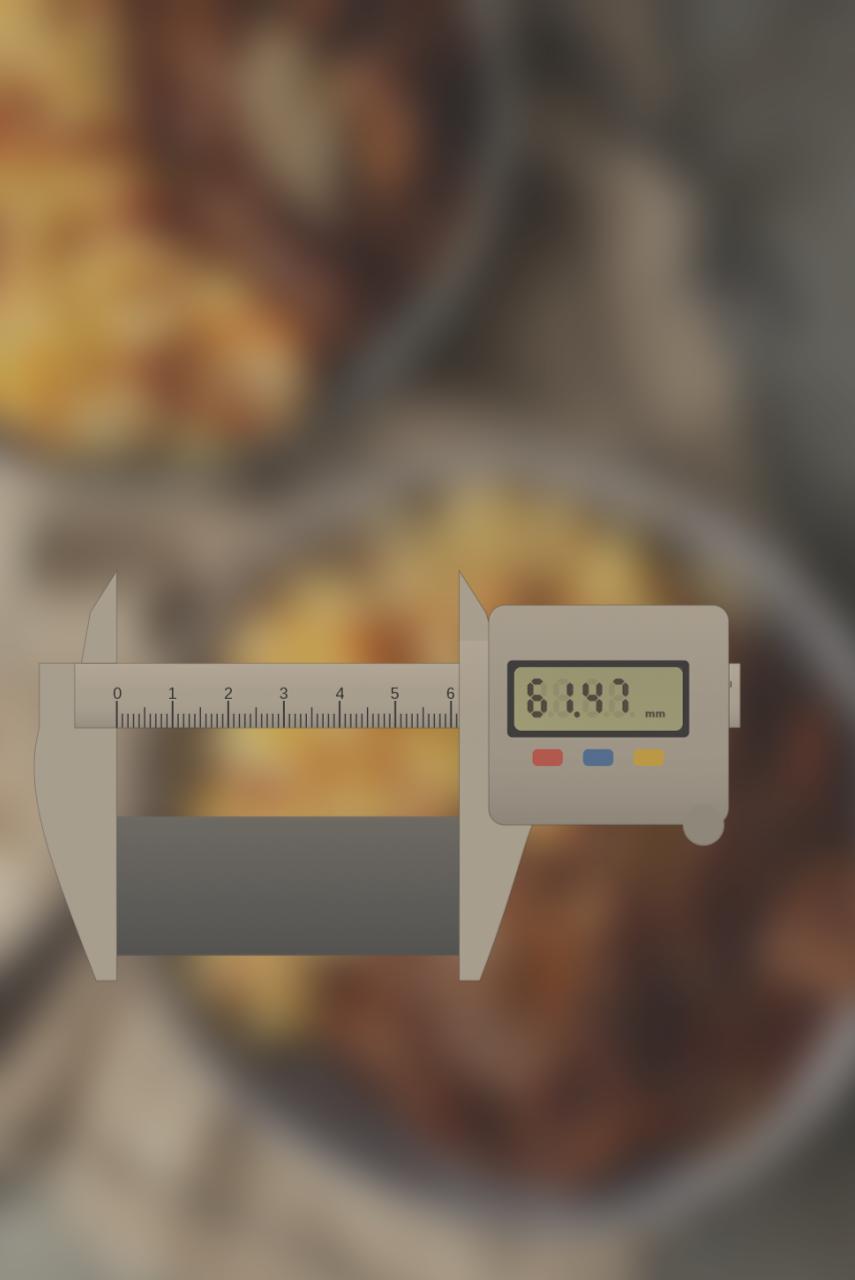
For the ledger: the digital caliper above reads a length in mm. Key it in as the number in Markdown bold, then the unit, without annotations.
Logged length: **61.47** mm
